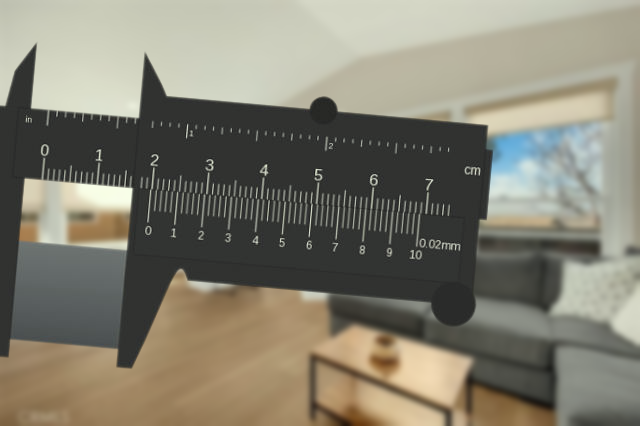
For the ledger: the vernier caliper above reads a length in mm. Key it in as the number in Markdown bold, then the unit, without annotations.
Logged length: **19.8** mm
